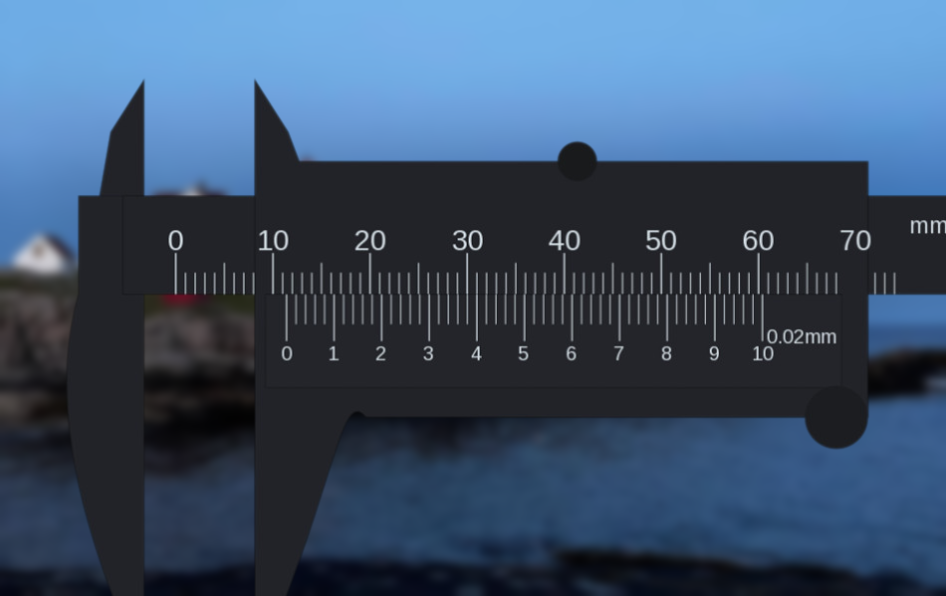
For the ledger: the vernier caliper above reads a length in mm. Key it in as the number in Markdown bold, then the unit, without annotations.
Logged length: **11.4** mm
